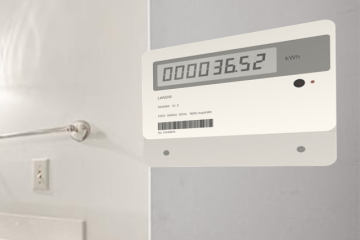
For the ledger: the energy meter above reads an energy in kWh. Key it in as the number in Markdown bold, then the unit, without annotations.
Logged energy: **36.52** kWh
